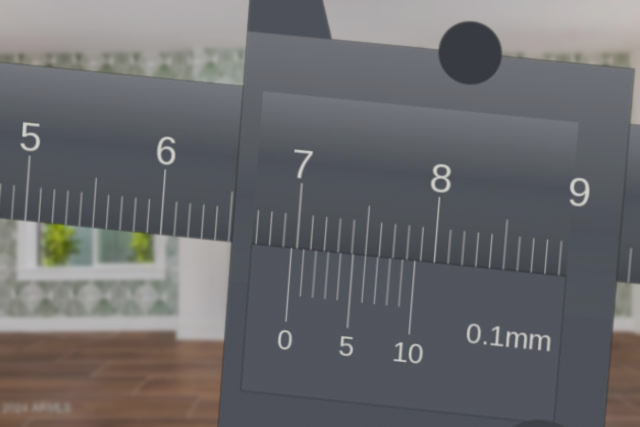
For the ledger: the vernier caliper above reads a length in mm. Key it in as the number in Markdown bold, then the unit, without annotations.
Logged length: **69.6** mm
